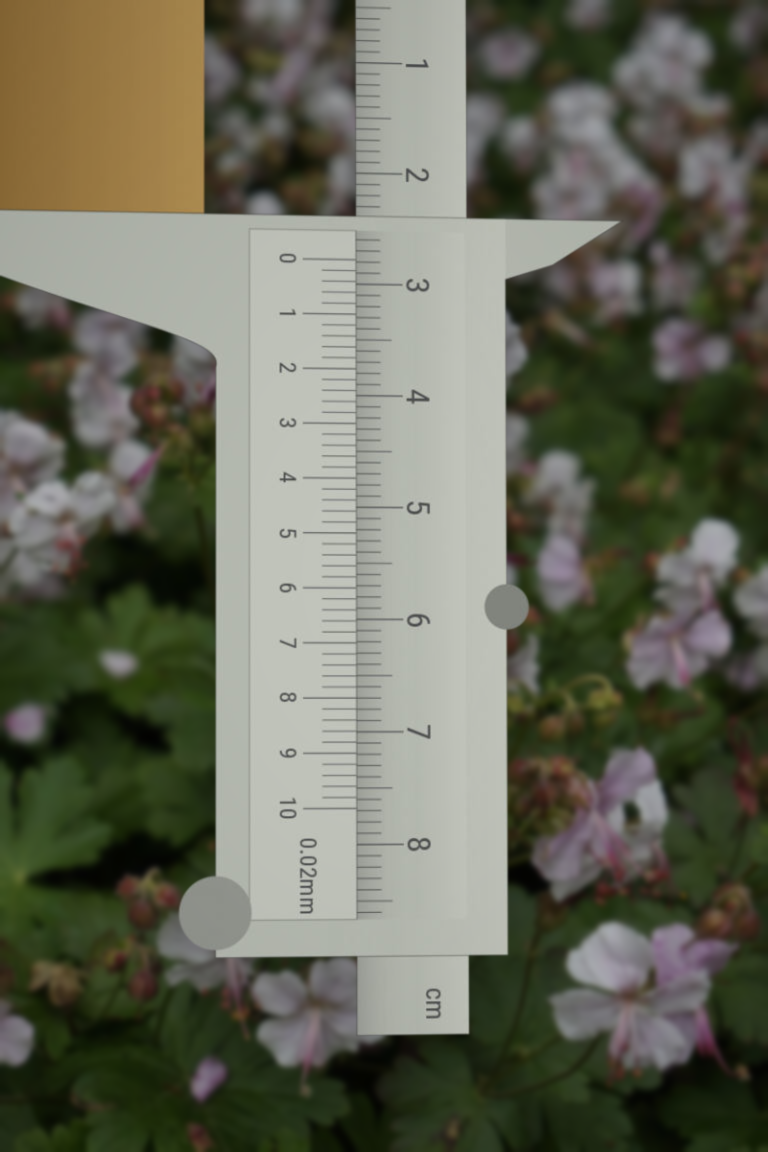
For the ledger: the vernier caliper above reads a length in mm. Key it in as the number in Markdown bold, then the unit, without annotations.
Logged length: **27.8** mm
